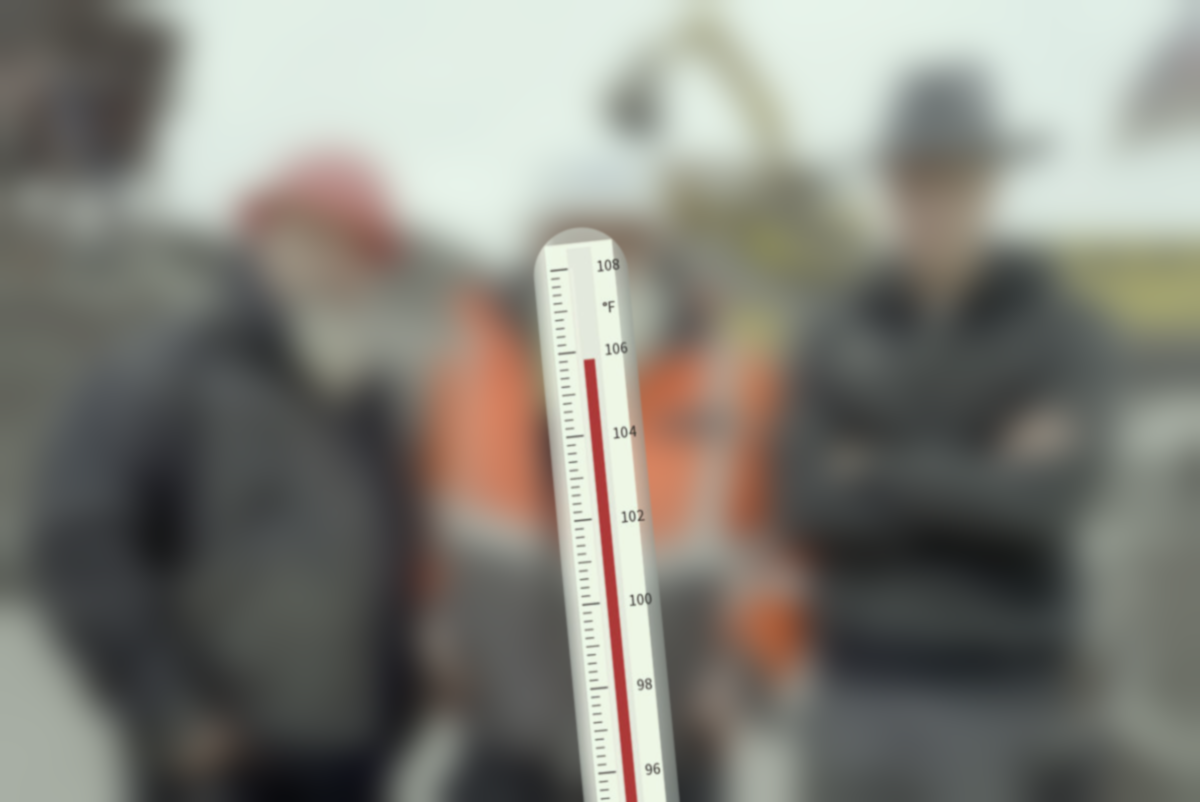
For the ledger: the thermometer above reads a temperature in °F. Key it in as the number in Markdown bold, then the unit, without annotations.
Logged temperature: **105.8** °F
